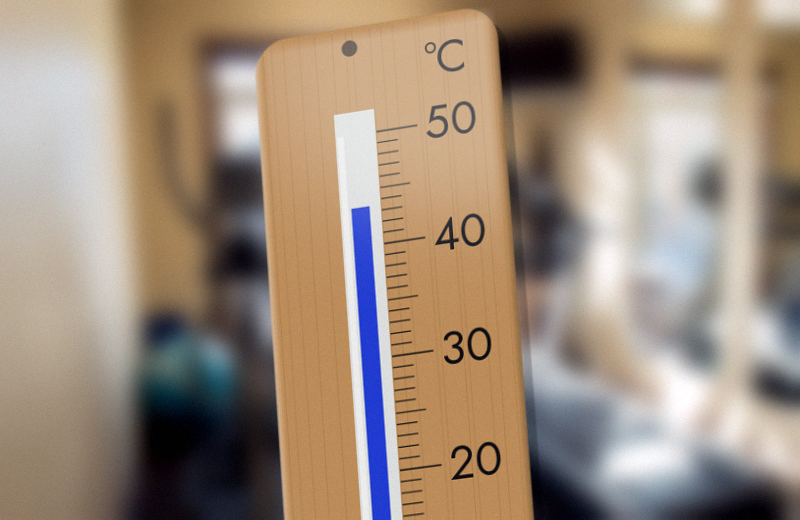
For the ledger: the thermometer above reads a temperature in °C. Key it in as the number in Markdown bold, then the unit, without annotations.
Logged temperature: **43.5** °C
